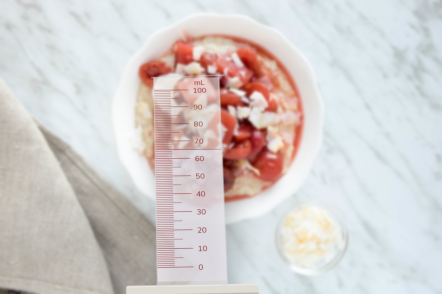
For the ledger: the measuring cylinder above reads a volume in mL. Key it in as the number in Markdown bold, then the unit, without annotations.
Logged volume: **65** mL
